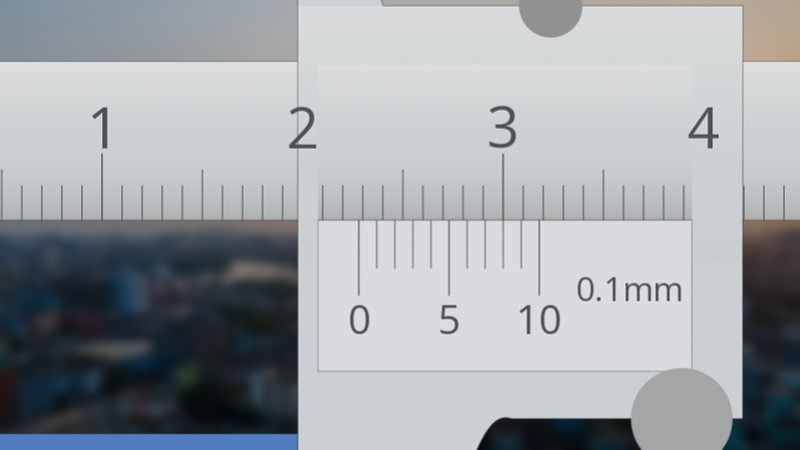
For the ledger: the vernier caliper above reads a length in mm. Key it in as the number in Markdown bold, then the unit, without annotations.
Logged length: **22.8** mm
